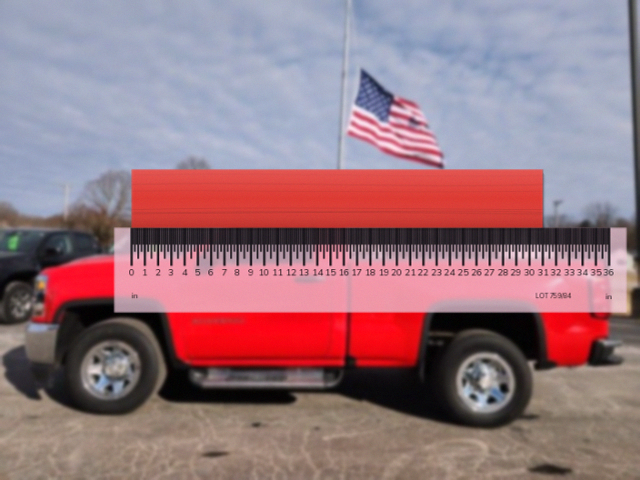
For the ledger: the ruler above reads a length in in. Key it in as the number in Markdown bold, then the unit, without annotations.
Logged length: **31** in
